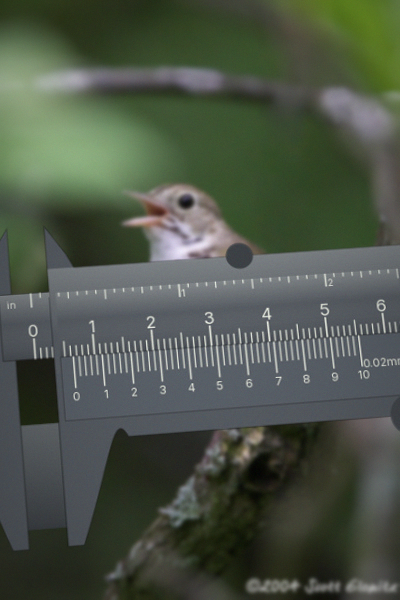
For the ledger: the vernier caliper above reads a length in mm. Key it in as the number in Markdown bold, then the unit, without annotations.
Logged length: **6.4** mm
